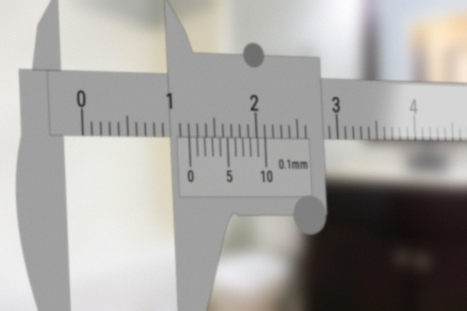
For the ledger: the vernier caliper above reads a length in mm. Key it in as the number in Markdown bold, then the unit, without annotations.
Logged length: **12.0** mm
